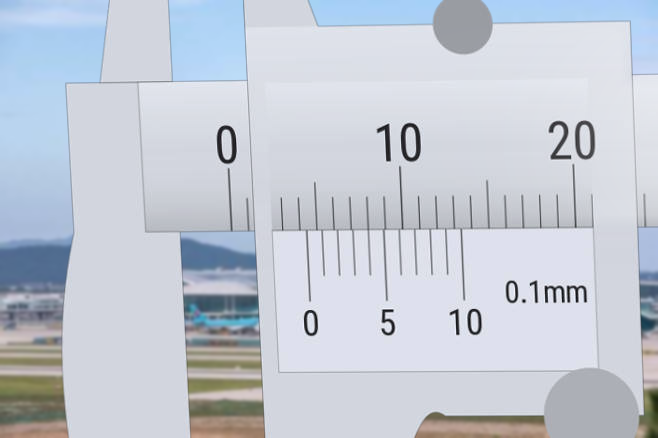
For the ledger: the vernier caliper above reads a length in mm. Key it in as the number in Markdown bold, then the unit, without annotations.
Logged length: **4.4** mm
